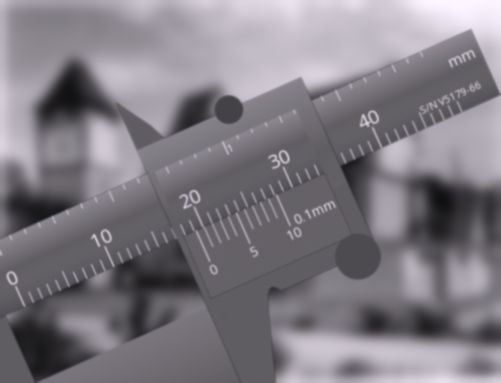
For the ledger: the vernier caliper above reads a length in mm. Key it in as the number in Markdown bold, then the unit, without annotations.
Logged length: **19.2** mm
